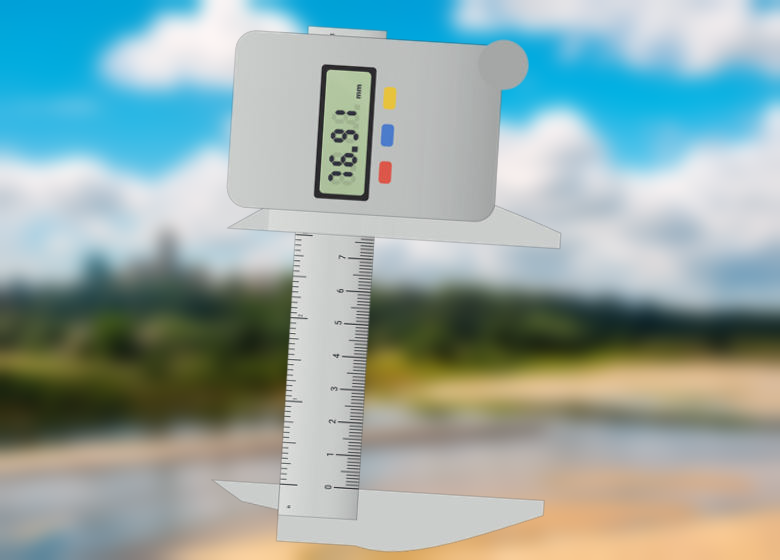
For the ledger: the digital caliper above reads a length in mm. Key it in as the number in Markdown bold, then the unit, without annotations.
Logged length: **76.91** mm
